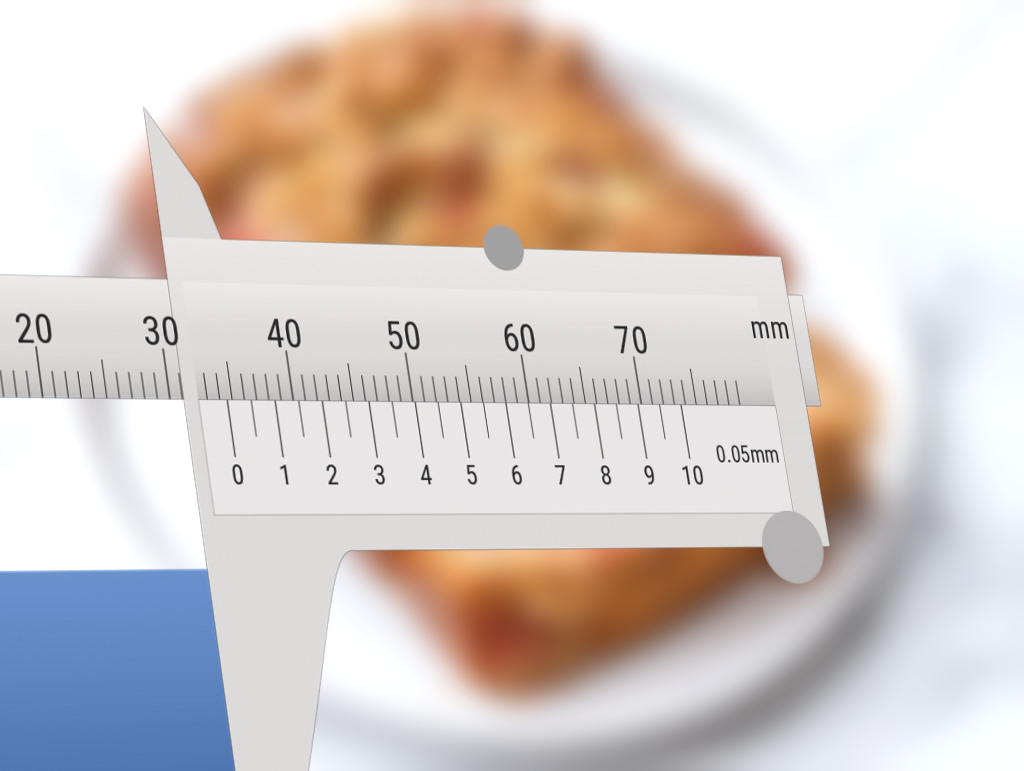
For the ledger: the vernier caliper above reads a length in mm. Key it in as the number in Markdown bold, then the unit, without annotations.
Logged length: **34.6** mm
